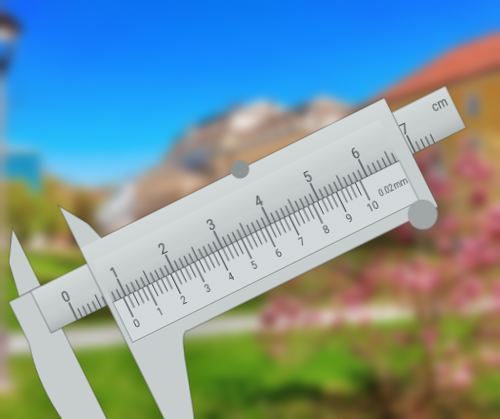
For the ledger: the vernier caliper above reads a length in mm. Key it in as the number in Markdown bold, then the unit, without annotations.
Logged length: **9.5** mm
